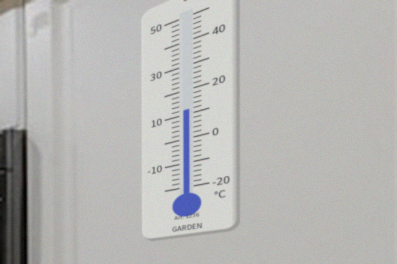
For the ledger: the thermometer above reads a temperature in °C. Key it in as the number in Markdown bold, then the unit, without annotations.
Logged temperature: **12** °C
